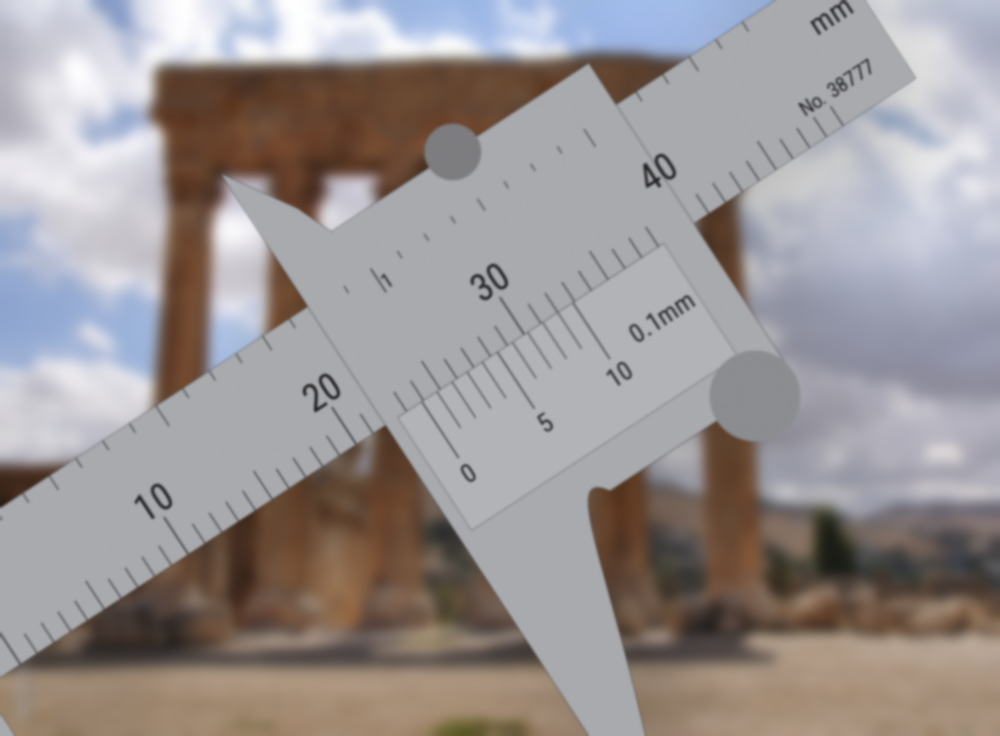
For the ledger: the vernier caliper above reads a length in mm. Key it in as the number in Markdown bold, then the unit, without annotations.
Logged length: **23.9** mm
